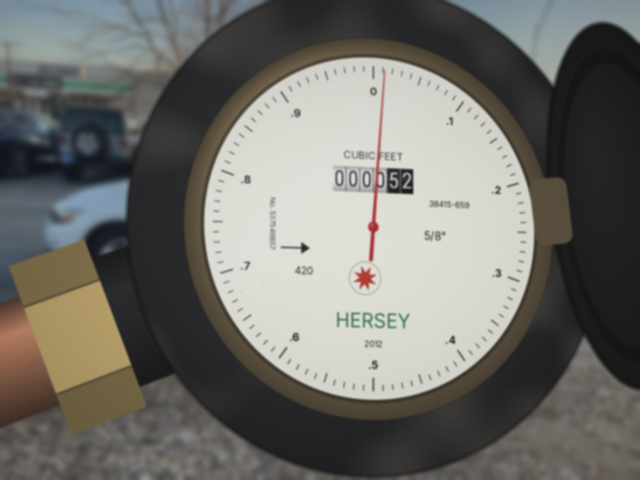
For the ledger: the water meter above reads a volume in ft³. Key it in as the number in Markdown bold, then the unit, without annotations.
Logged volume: **52.01** ft³
